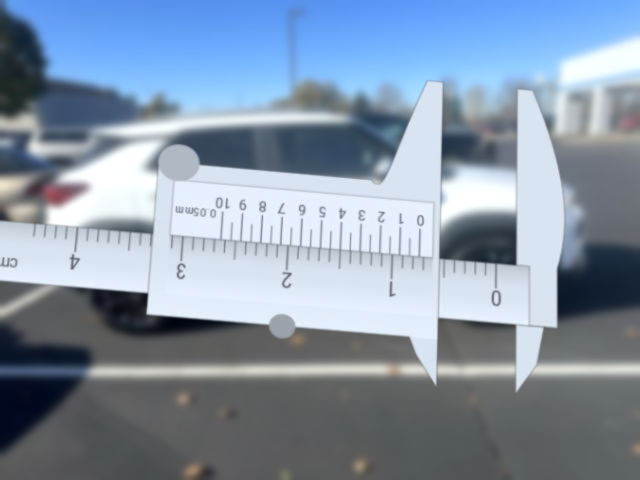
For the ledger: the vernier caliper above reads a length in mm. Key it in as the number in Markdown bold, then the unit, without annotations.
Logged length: **7.4** mm
